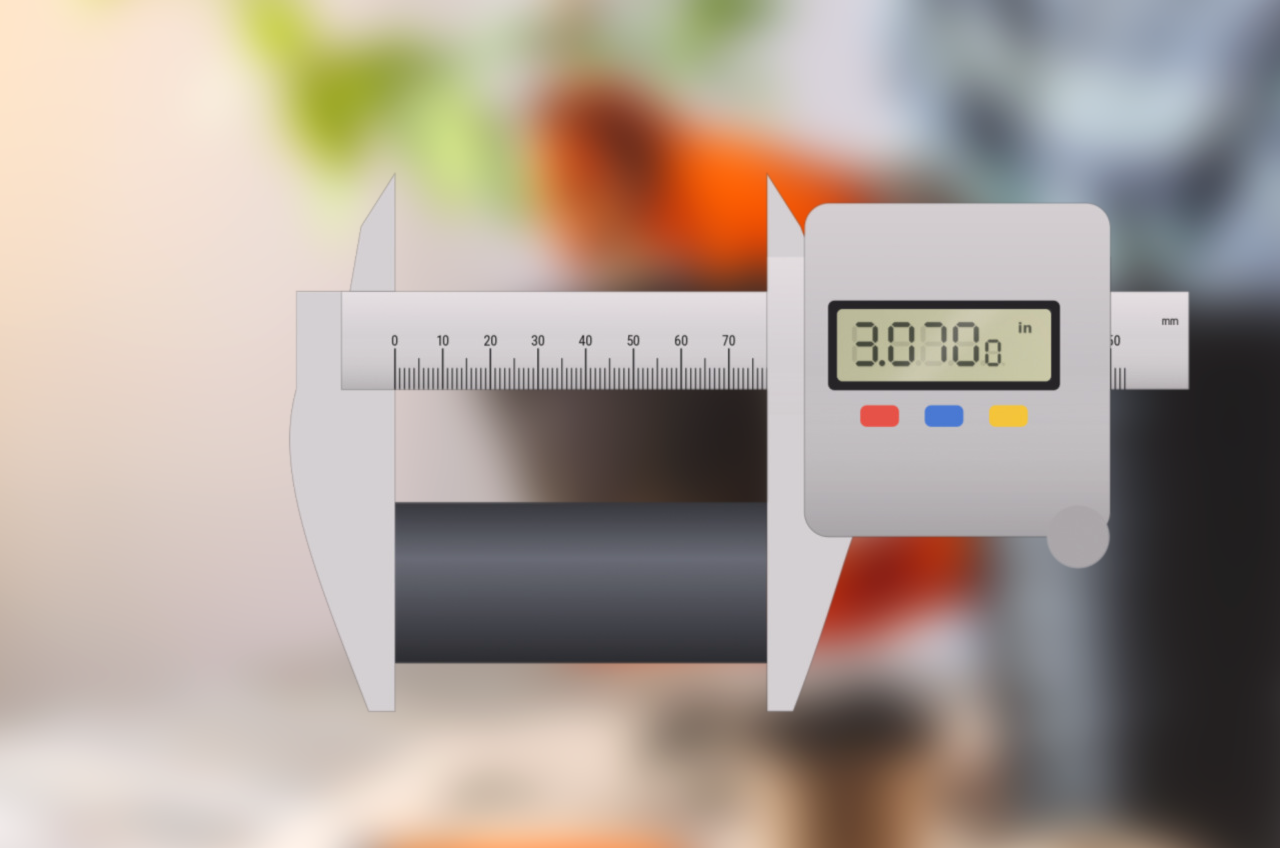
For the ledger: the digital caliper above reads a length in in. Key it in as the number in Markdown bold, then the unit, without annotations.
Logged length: **3.0700** in
